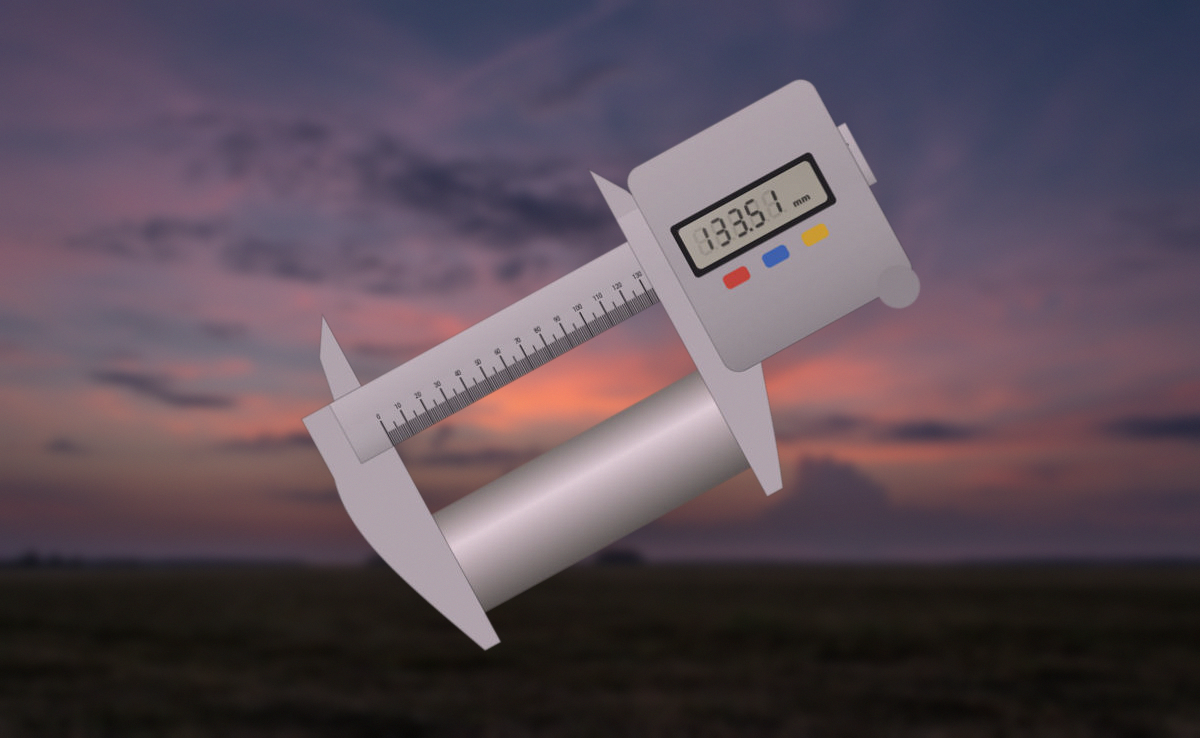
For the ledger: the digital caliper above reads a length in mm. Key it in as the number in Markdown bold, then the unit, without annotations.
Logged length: **133.51** mm
